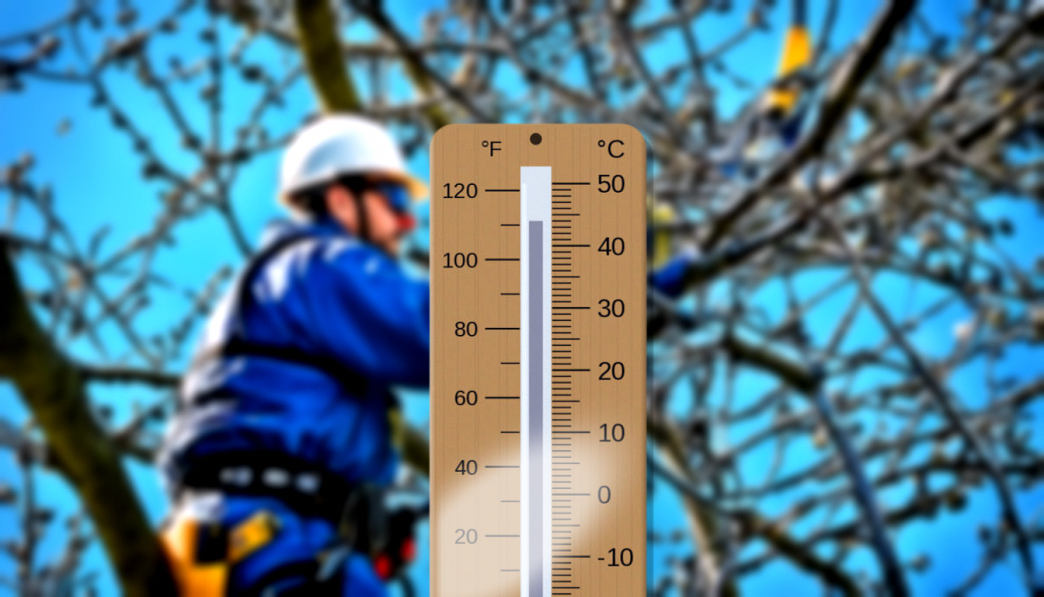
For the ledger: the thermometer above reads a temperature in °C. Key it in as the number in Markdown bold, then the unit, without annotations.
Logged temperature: **44** °C
